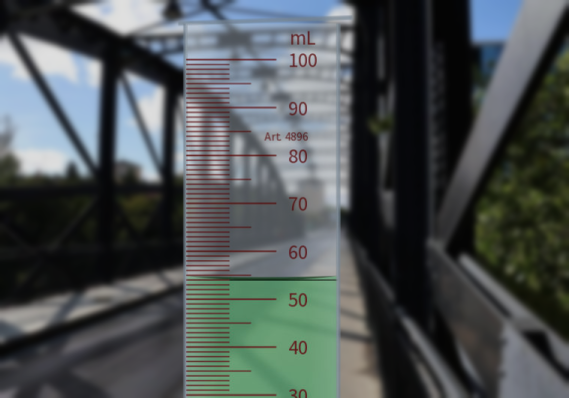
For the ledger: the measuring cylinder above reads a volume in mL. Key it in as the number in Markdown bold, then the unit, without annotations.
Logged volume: **54** mL
